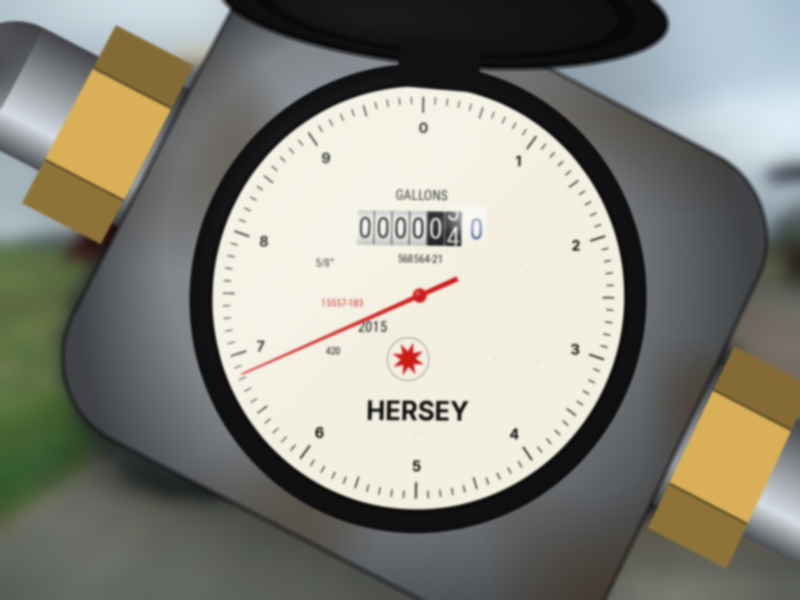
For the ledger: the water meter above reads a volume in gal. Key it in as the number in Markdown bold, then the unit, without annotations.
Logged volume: **36.8** gal
